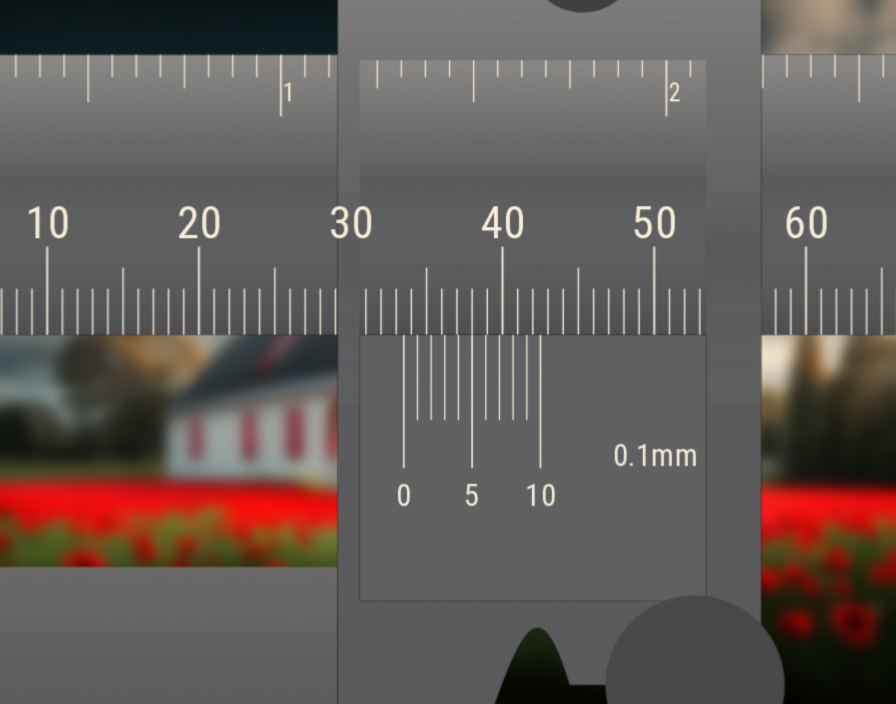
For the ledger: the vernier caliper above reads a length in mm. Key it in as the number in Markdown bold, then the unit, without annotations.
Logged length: **33.5** mm
